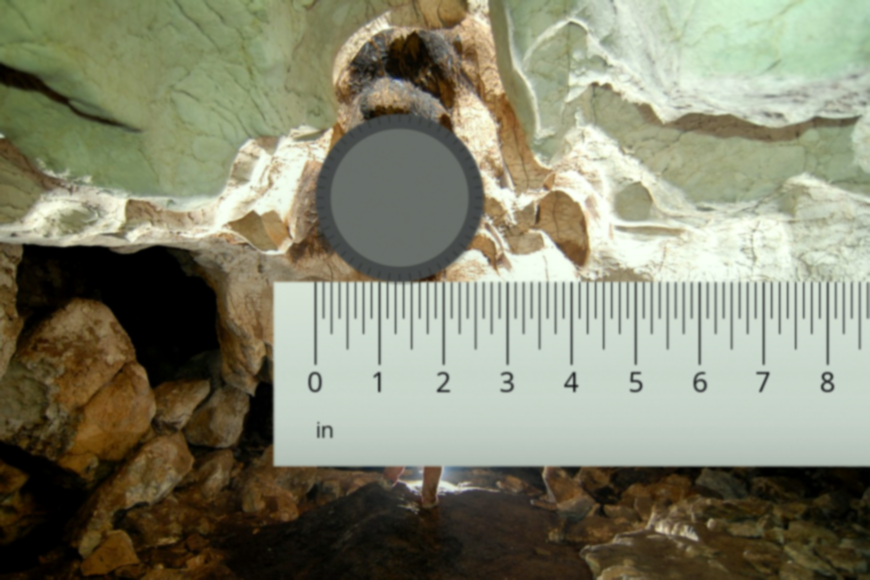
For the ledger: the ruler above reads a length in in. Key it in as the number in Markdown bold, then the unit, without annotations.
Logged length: **2.625** in
